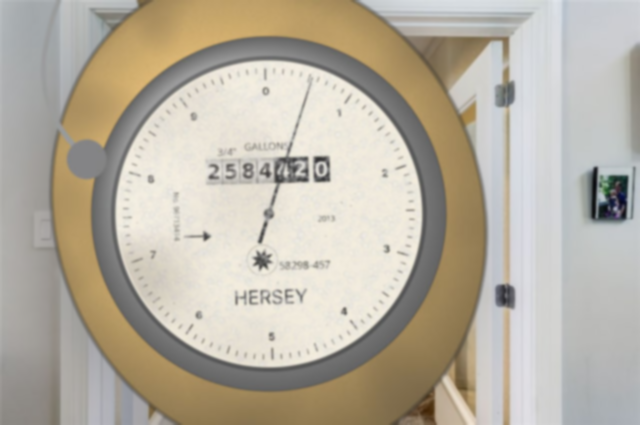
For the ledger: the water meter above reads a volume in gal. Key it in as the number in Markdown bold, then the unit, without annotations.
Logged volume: **2584420.5** gal
